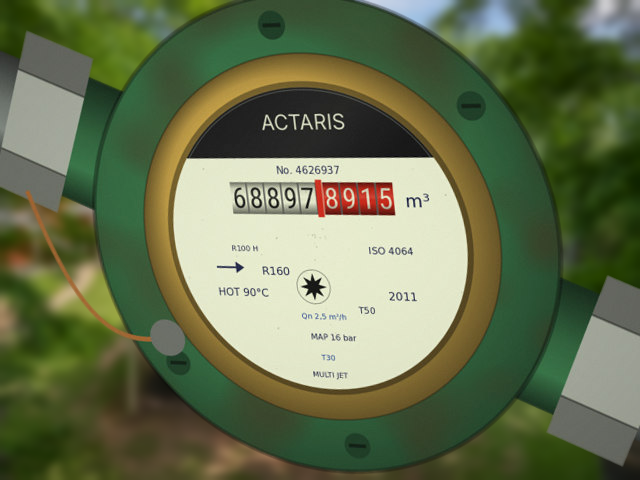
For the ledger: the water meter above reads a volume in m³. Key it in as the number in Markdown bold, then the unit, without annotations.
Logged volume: **68897.8915** m³
